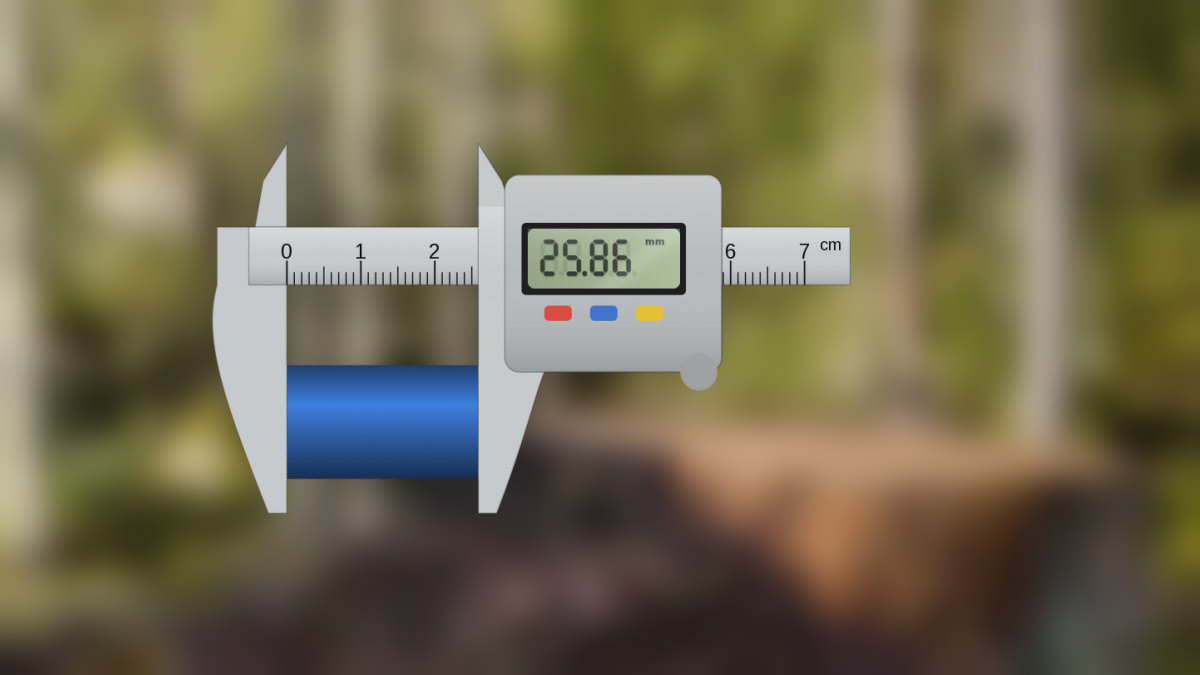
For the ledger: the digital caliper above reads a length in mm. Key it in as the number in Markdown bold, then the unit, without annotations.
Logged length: **25.86** mm
